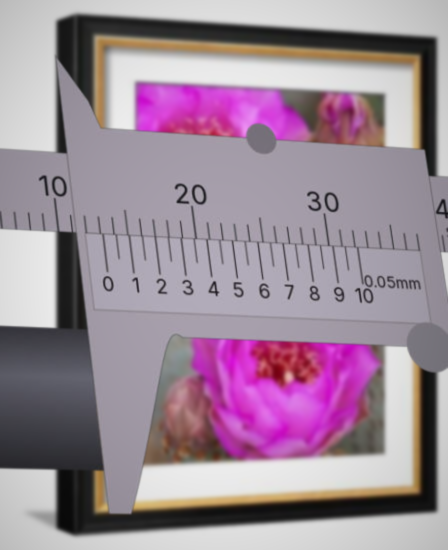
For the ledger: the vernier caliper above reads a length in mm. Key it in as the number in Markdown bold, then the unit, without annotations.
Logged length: **13.2** mm
